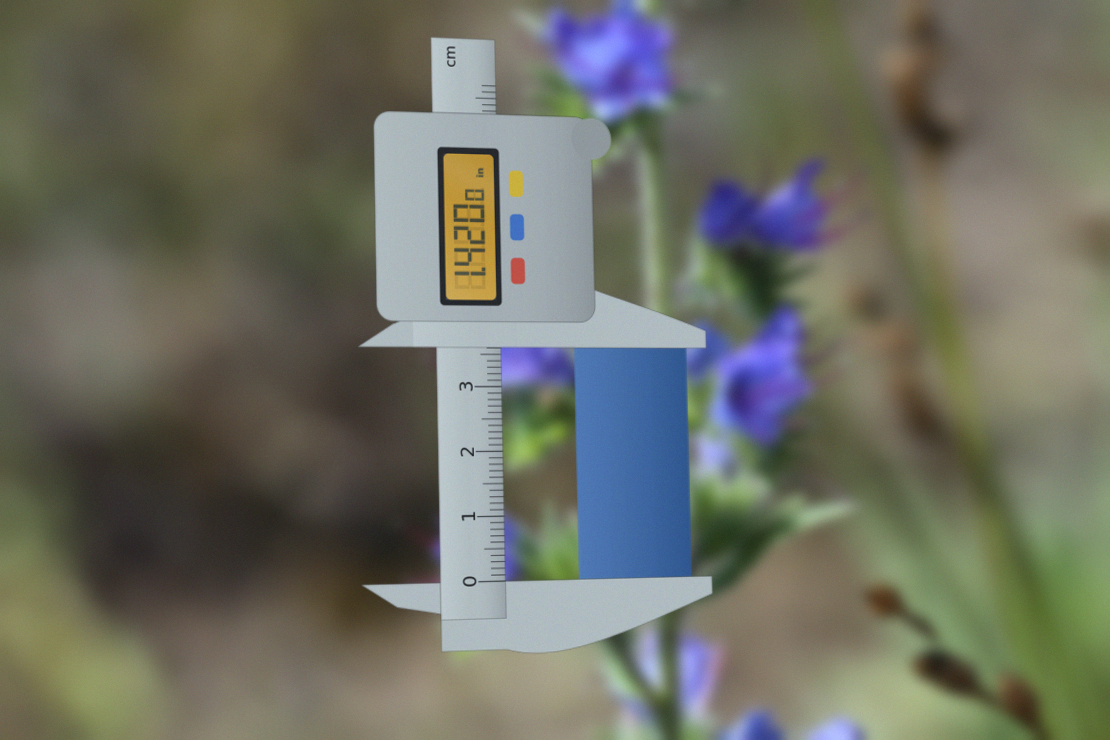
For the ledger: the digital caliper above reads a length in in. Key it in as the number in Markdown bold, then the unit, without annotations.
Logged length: **1.4200** in
